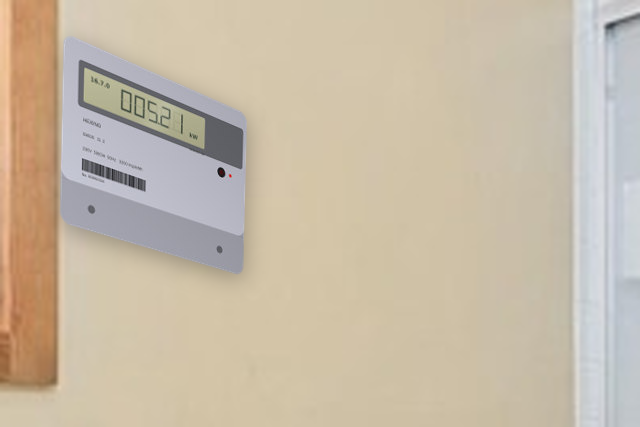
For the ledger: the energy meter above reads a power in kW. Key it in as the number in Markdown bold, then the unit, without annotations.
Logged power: **5.21** kW
